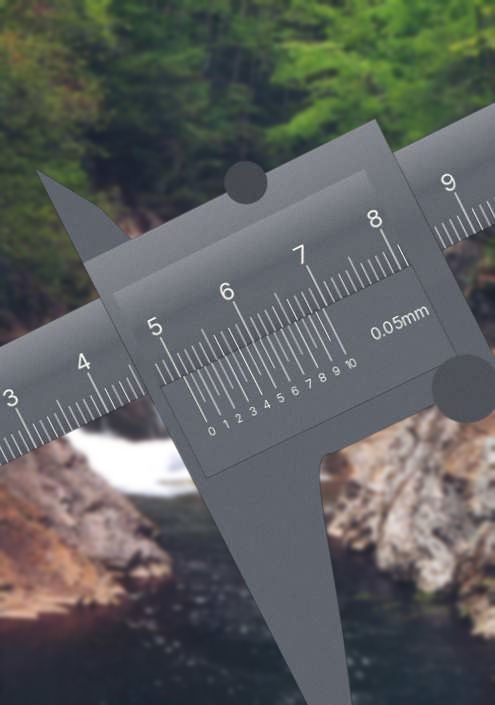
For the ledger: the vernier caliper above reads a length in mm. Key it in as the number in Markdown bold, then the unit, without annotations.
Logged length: **50.4** mm
